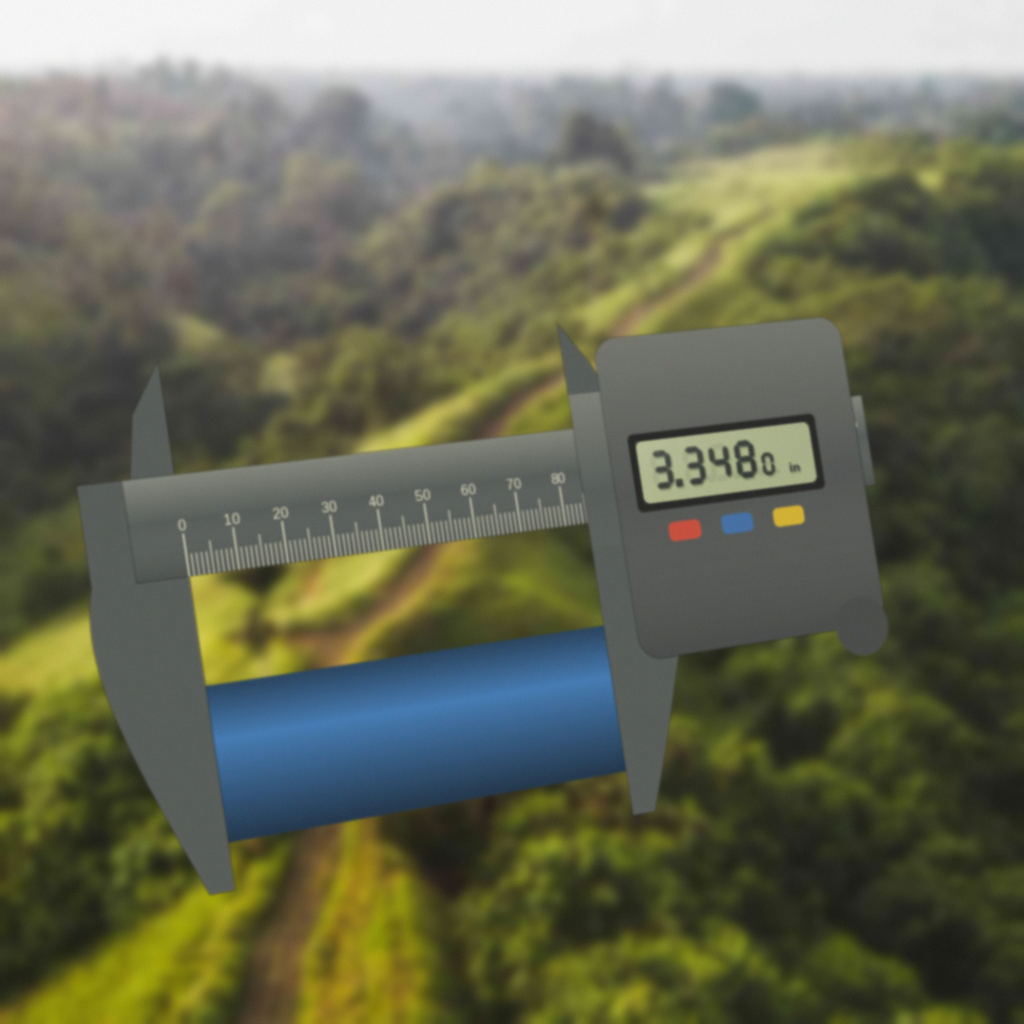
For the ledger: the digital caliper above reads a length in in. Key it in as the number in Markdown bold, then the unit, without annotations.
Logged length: **3.3480** in
